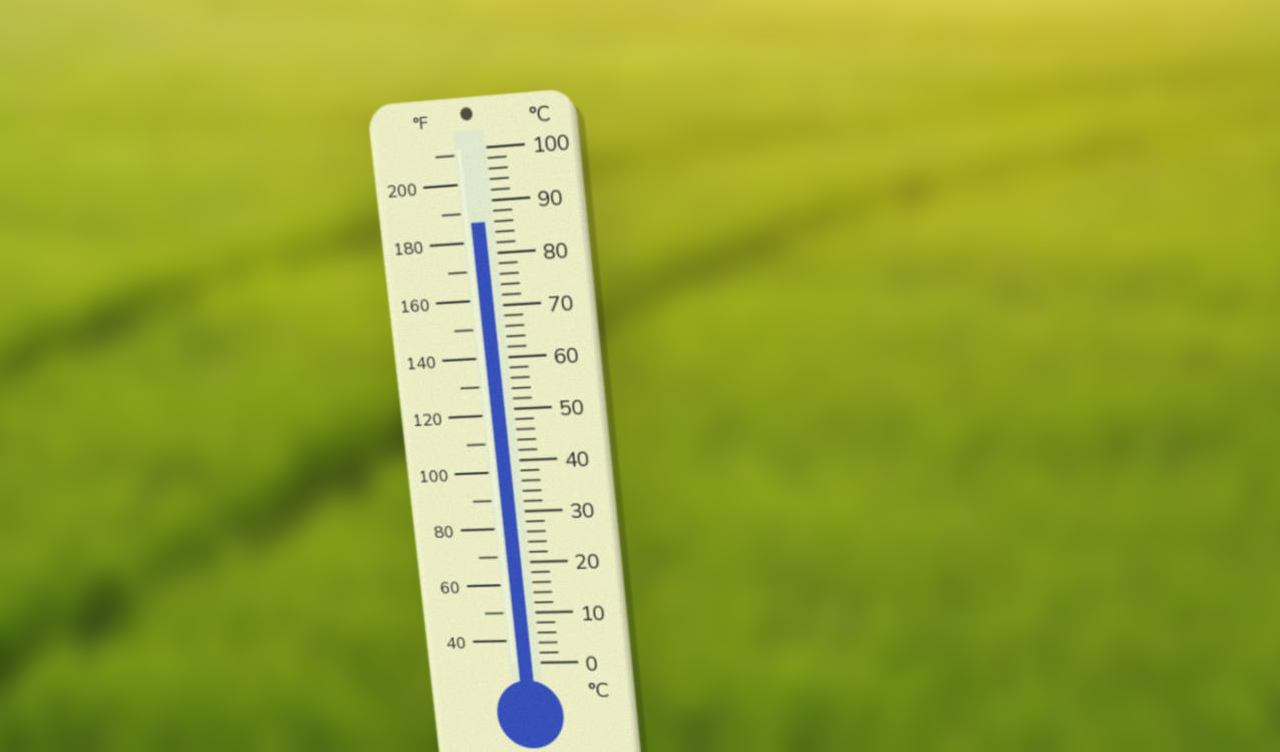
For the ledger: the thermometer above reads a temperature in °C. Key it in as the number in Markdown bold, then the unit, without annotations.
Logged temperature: **86** °C
